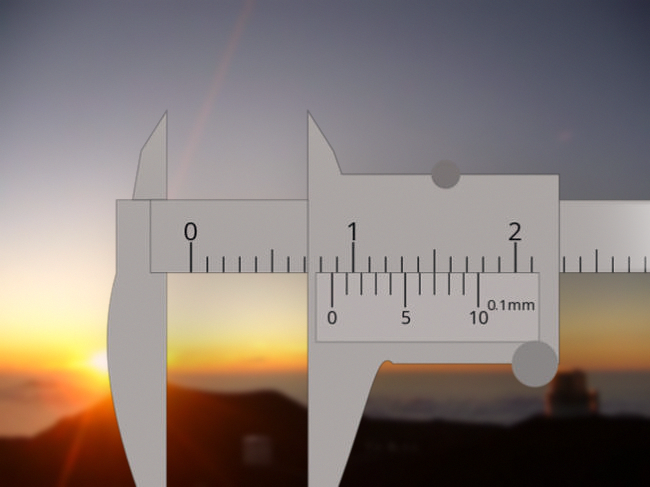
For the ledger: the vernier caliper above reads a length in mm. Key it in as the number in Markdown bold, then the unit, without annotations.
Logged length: **8.7** mm
